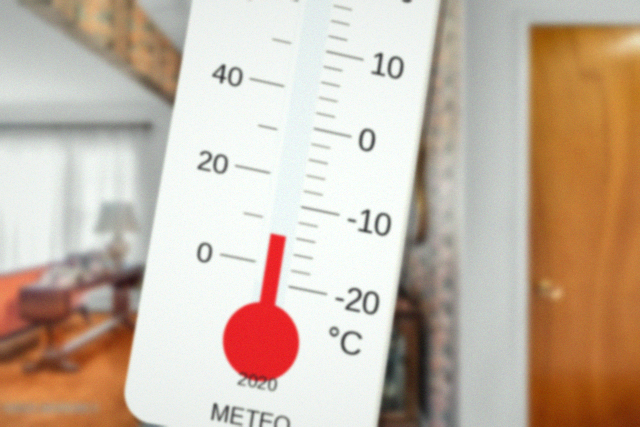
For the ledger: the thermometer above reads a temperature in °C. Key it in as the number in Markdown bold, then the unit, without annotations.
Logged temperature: **-14** °C
